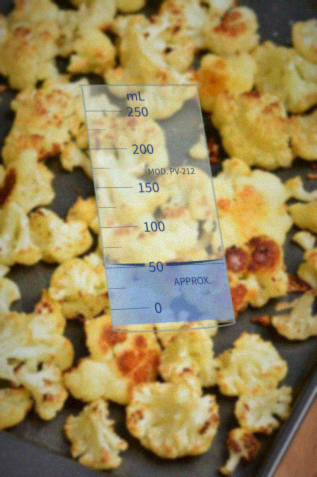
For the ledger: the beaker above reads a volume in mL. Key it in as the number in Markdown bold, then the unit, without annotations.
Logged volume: **50** mL
